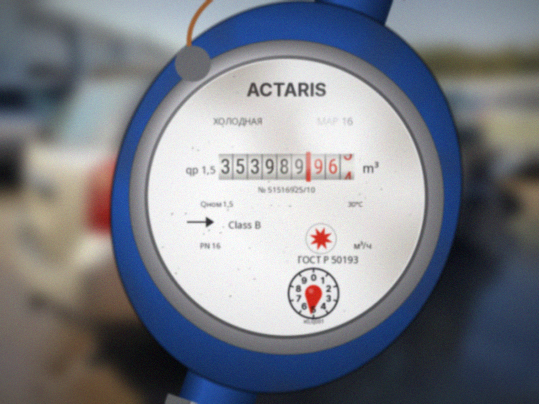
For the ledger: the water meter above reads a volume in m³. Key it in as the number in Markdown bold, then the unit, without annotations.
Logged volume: **353989.9635** m³
